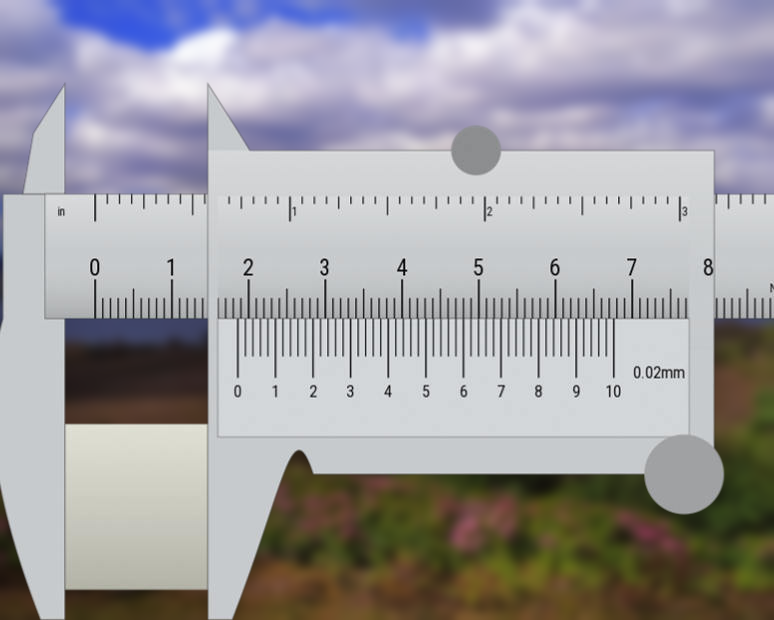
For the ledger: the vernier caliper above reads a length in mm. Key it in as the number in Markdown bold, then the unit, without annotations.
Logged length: **18.6** mm
